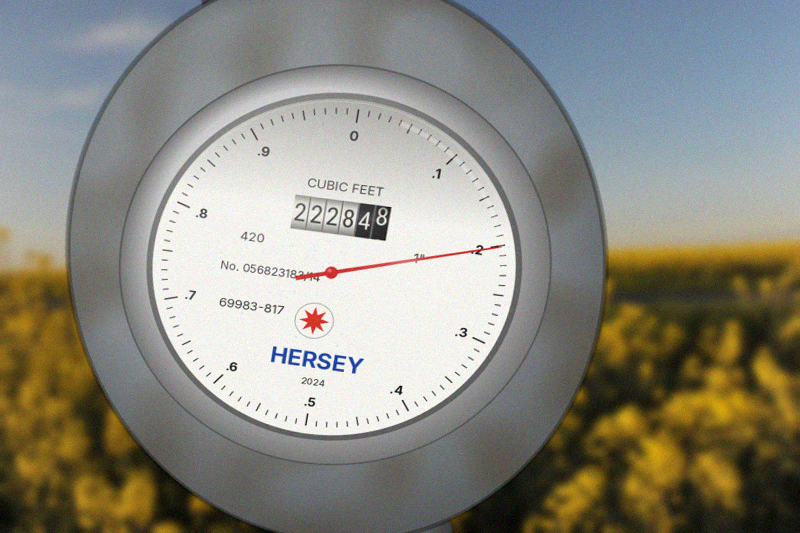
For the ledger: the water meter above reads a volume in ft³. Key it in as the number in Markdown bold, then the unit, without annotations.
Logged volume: **222848.20** ft³
